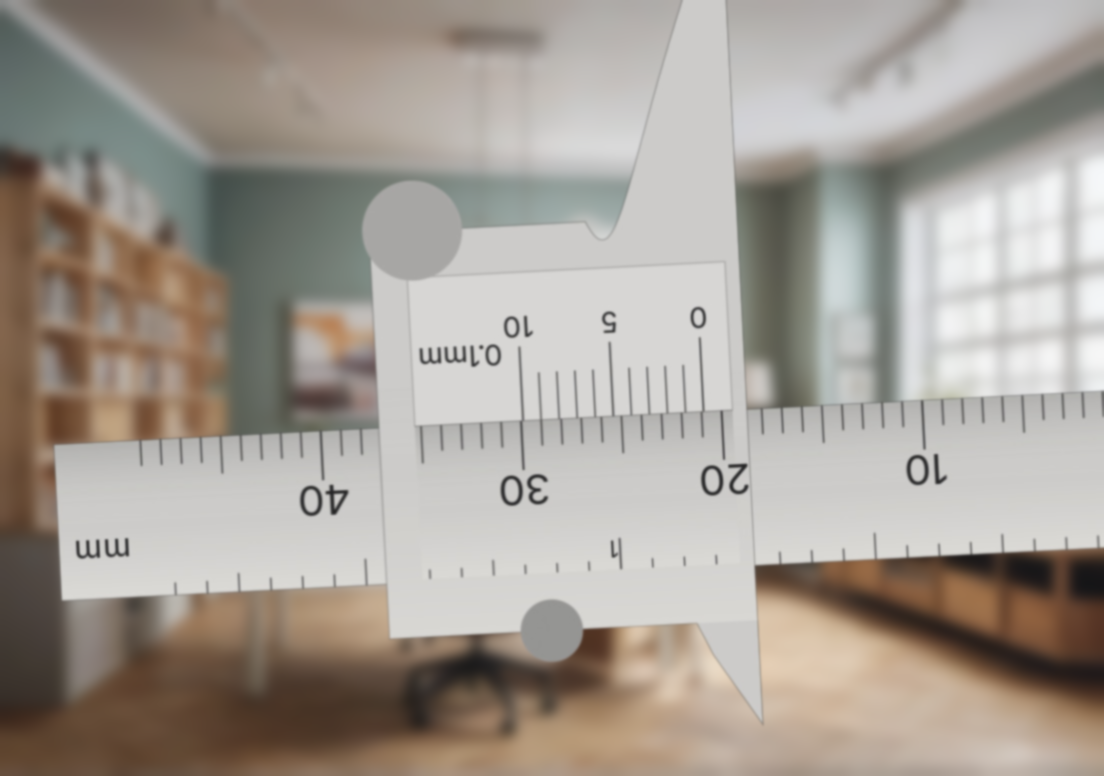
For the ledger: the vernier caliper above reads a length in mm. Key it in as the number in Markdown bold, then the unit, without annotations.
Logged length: **20.9** mm
